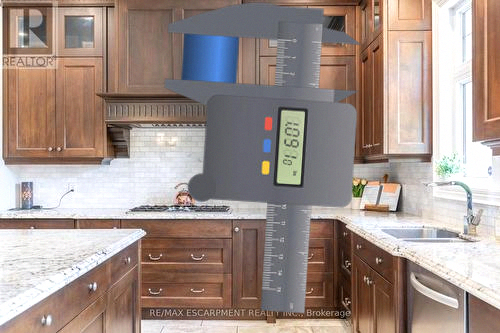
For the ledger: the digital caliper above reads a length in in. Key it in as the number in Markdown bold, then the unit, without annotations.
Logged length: **1.0910** in
